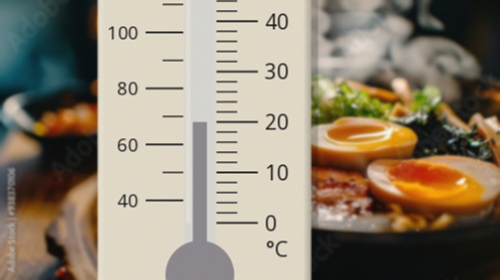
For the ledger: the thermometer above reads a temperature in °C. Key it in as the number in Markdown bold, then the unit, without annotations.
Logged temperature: **20** °C
